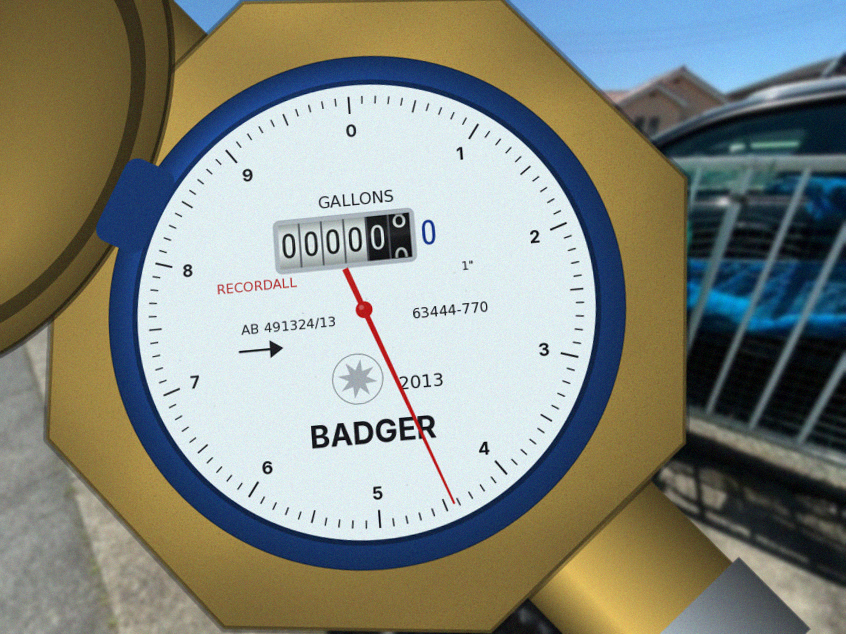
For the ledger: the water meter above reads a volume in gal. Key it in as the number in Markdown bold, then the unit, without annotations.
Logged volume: **84.4** gal
